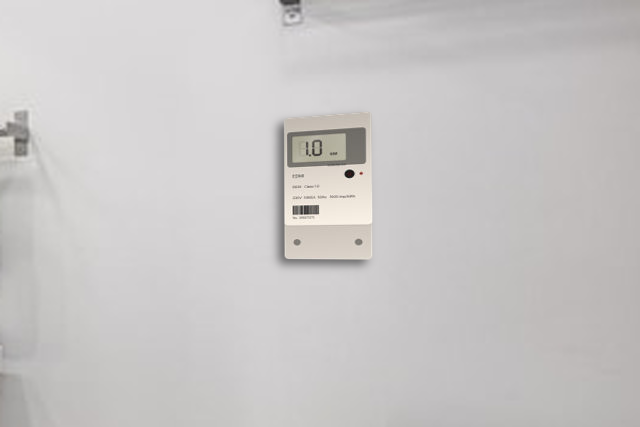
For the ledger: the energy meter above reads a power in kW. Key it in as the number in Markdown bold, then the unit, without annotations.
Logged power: **1.0** kW
